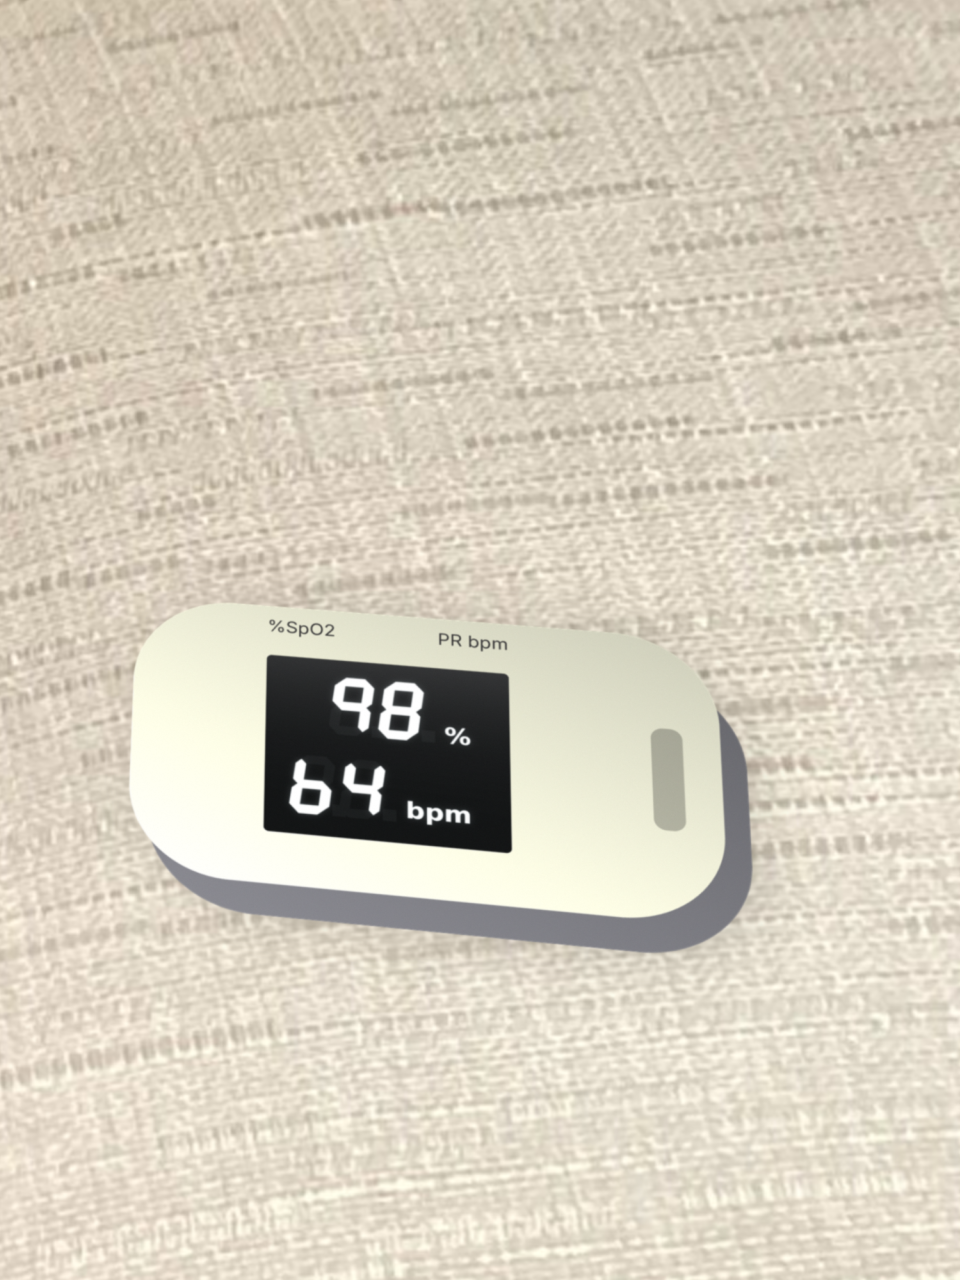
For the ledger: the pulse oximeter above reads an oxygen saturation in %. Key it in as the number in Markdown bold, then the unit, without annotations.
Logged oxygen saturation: **98** %
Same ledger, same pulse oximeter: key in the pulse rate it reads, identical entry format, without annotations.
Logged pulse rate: **64** bpm
